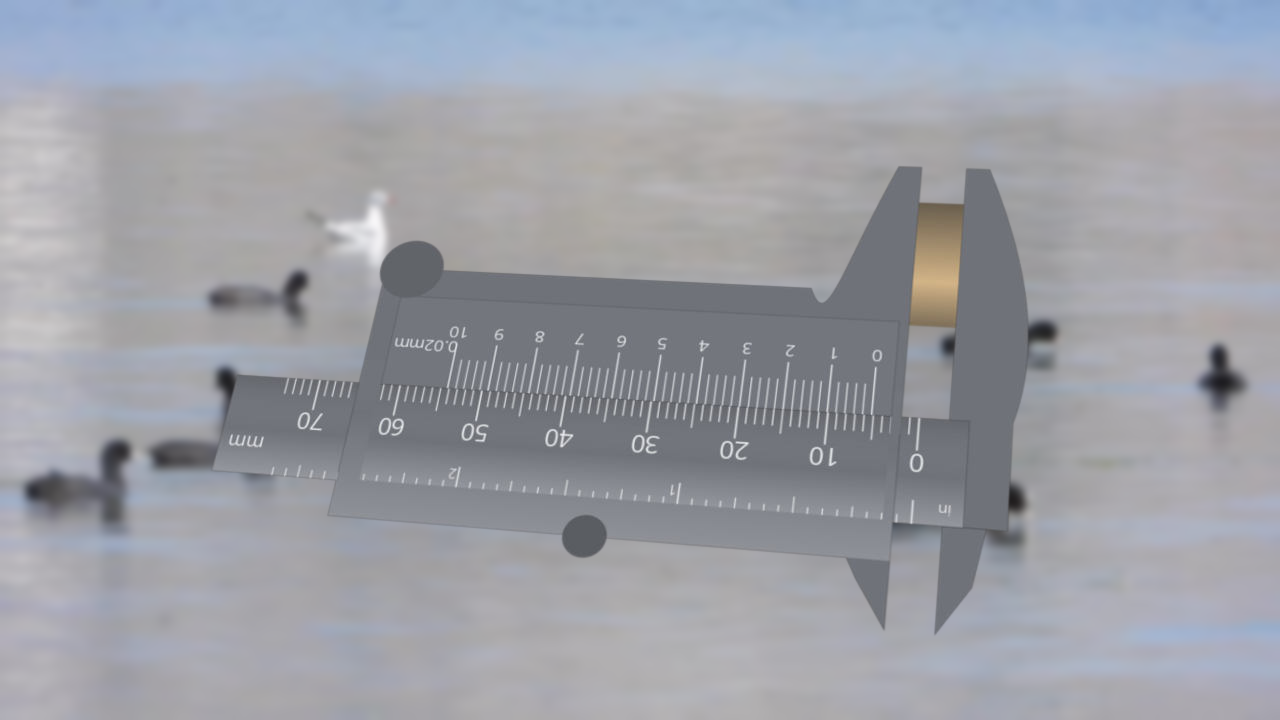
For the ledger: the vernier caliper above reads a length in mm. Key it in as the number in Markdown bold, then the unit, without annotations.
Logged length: **5.2** mm
